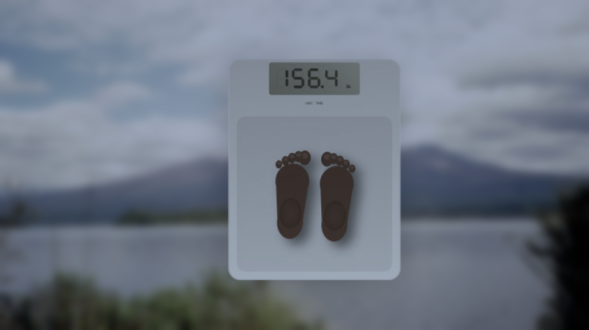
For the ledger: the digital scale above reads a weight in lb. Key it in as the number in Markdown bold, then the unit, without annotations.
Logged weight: **156.4** lb
